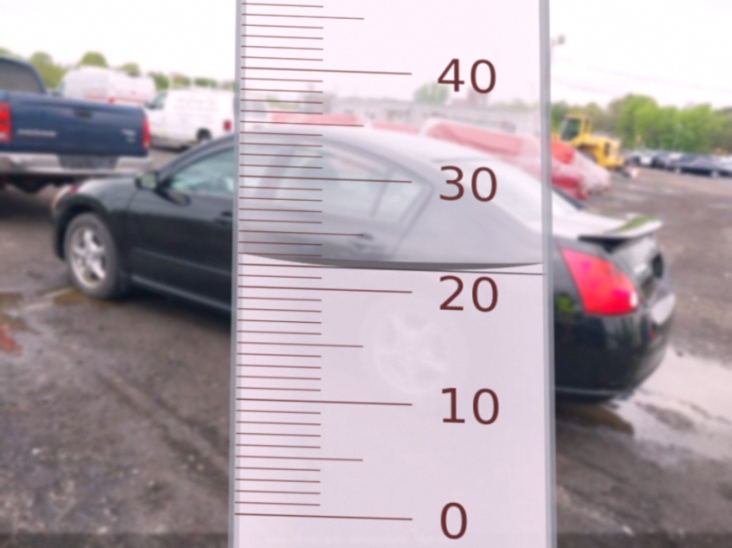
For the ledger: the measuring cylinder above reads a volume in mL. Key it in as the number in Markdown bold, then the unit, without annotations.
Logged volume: **22** mL
